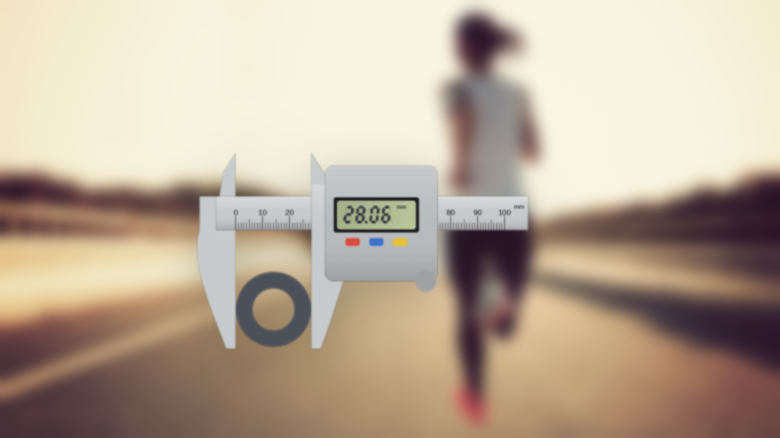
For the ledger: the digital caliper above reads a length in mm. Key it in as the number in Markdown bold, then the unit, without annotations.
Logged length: **28.06** mm
